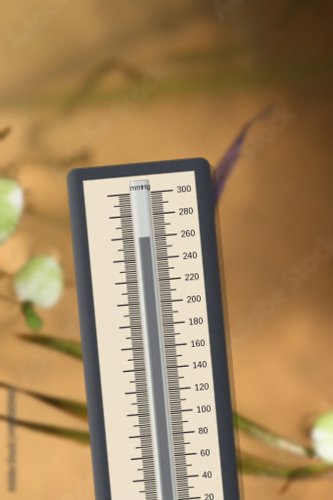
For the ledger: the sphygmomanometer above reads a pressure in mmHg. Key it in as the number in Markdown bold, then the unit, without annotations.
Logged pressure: **260** mmHg
